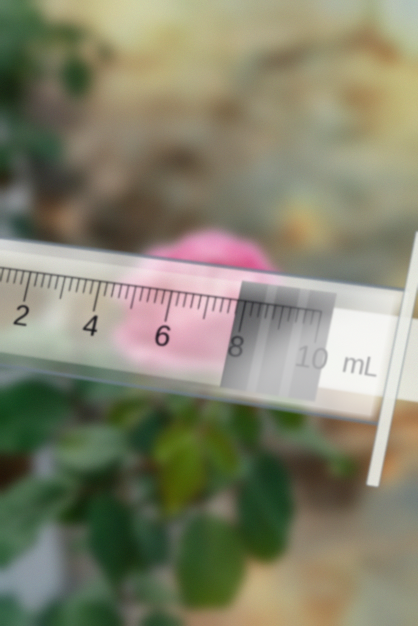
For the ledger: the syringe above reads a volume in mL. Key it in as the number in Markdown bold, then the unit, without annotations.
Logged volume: **7.8** mL
